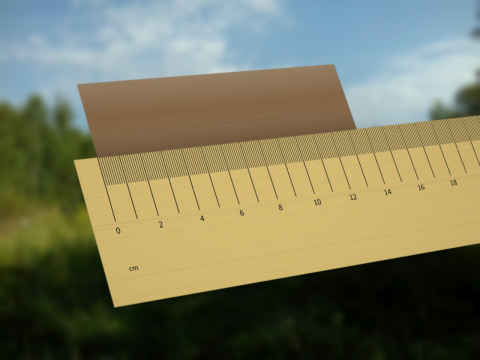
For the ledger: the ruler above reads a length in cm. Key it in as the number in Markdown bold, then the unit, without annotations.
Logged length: **13.5** cm
